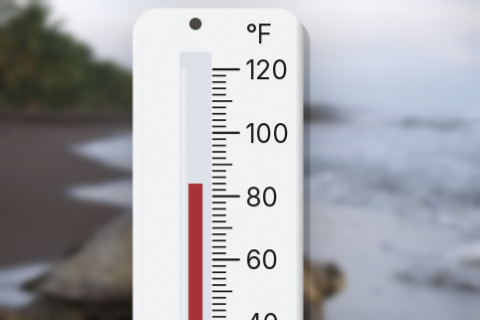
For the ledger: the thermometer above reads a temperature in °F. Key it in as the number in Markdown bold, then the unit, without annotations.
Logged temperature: **84** °F
